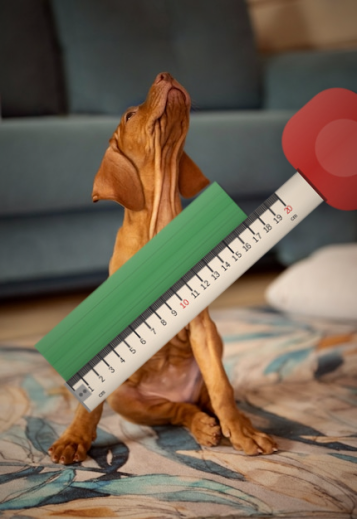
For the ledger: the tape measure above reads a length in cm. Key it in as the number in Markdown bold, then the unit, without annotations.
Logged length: **17.5** cm
